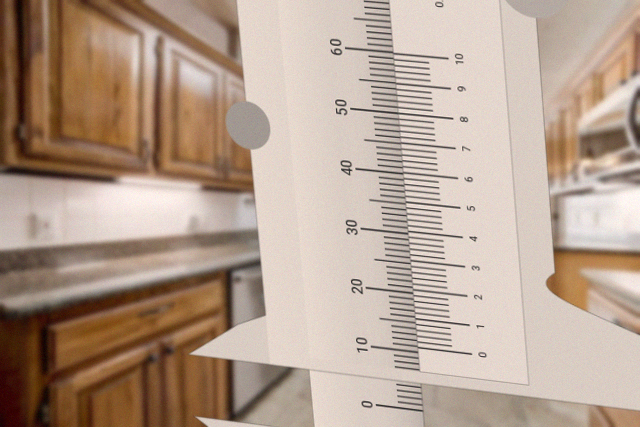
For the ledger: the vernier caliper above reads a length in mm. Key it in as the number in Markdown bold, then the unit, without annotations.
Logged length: **10.8** mm
